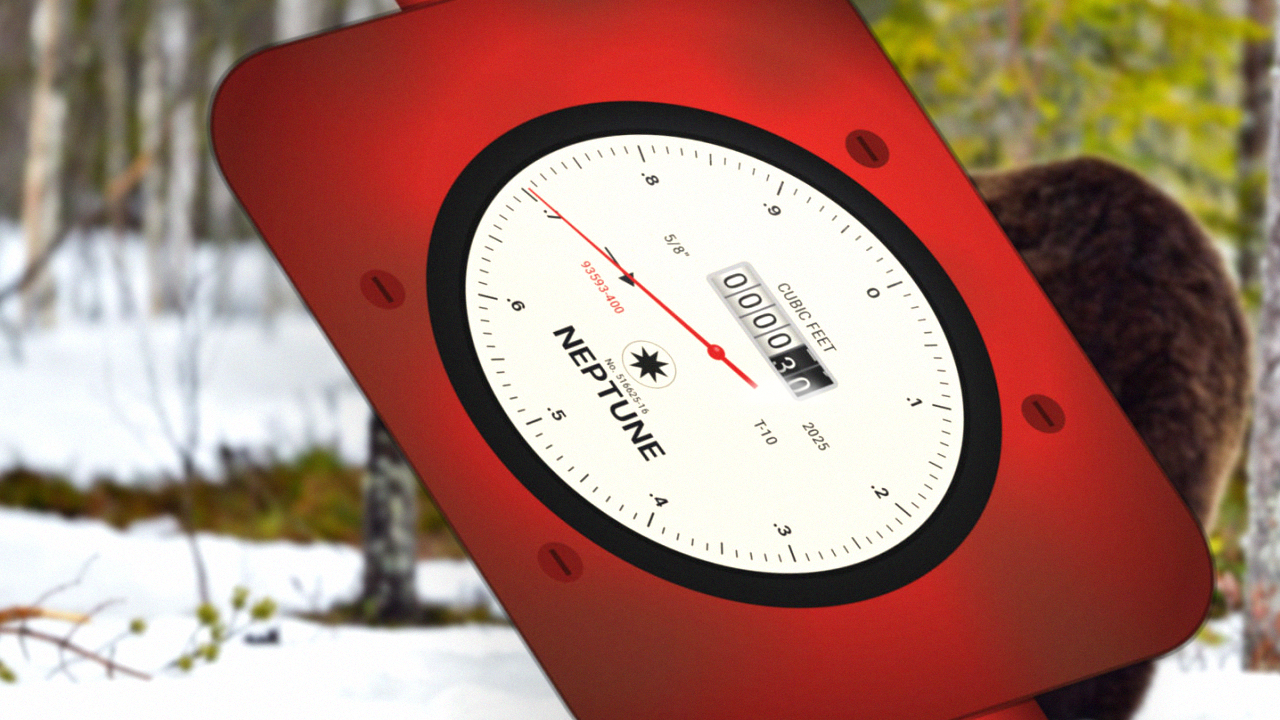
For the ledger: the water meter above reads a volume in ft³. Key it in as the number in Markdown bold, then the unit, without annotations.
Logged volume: **29.70** ft³
